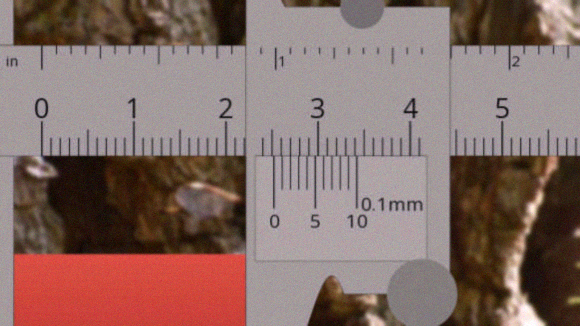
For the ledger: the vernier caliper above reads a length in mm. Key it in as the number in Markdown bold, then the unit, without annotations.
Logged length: **25.2** mm
